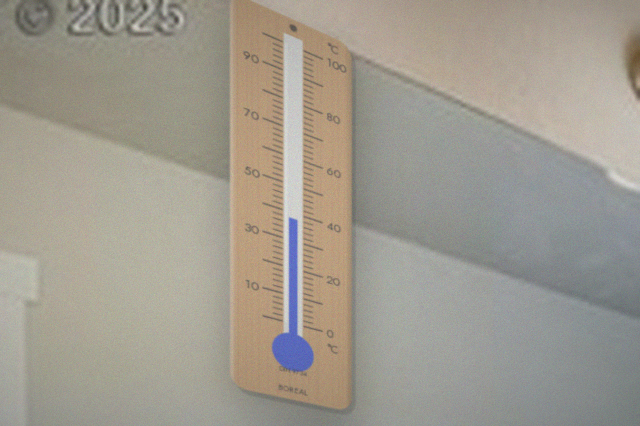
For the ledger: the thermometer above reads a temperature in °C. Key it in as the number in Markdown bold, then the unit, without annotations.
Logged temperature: **38** °C
